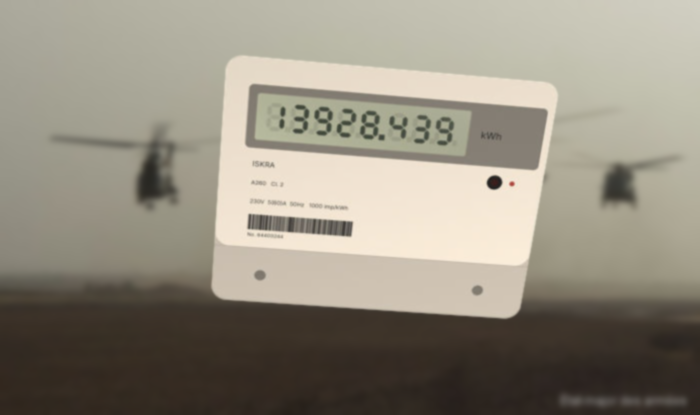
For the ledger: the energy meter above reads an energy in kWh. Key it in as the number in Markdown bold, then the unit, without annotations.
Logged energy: **13928.439** kWh
